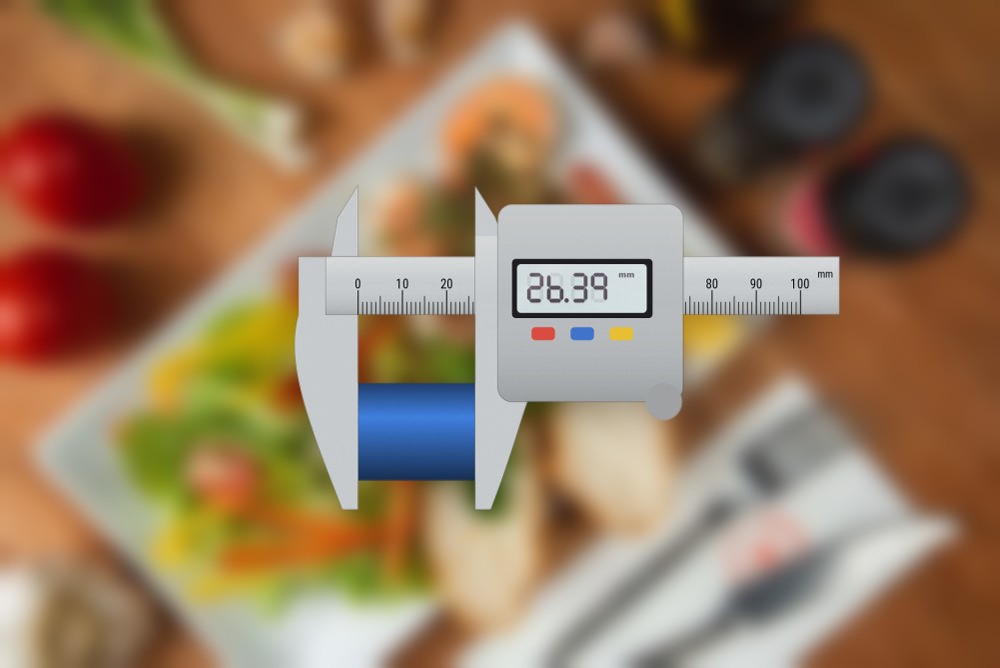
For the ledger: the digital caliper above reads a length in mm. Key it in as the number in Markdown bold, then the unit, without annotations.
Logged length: **26.39** mm
